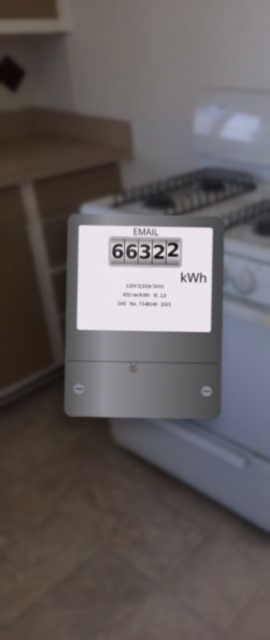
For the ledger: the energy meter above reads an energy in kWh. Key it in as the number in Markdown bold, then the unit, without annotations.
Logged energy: **66322** kWh
